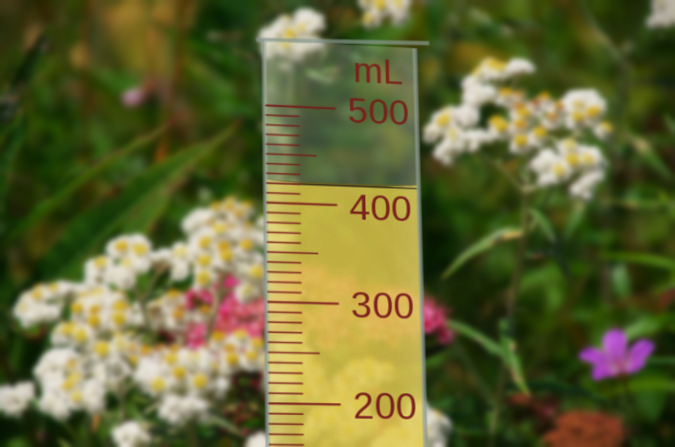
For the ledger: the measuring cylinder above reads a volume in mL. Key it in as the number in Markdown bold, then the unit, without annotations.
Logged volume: **420** mL
